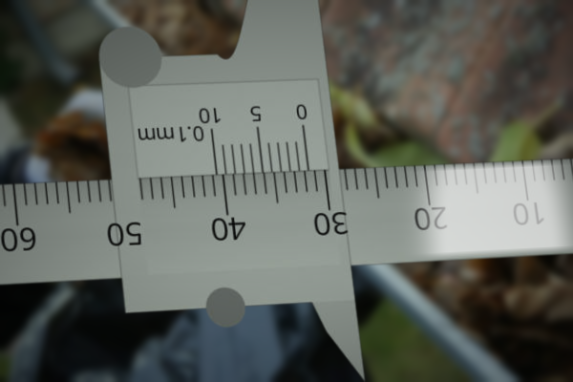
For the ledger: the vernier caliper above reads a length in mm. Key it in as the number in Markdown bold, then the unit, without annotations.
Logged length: **31.6** mm
